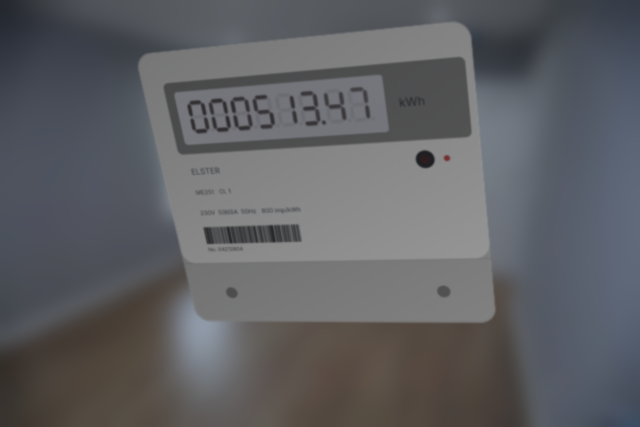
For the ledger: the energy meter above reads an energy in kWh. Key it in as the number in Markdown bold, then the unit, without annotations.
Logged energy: **513.47** kWh
